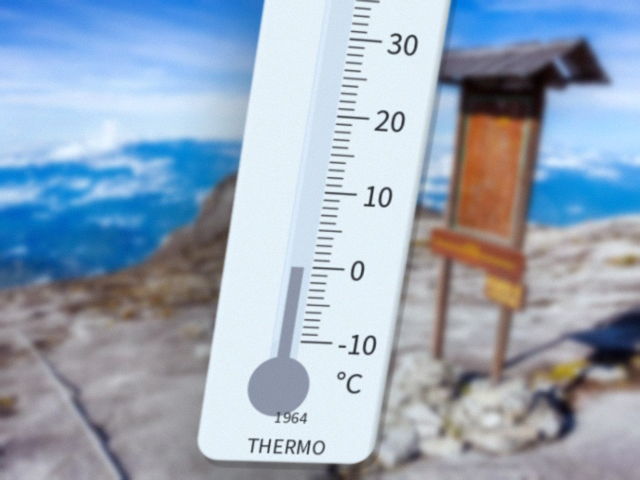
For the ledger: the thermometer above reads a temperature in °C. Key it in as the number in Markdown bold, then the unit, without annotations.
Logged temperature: **0** °C
